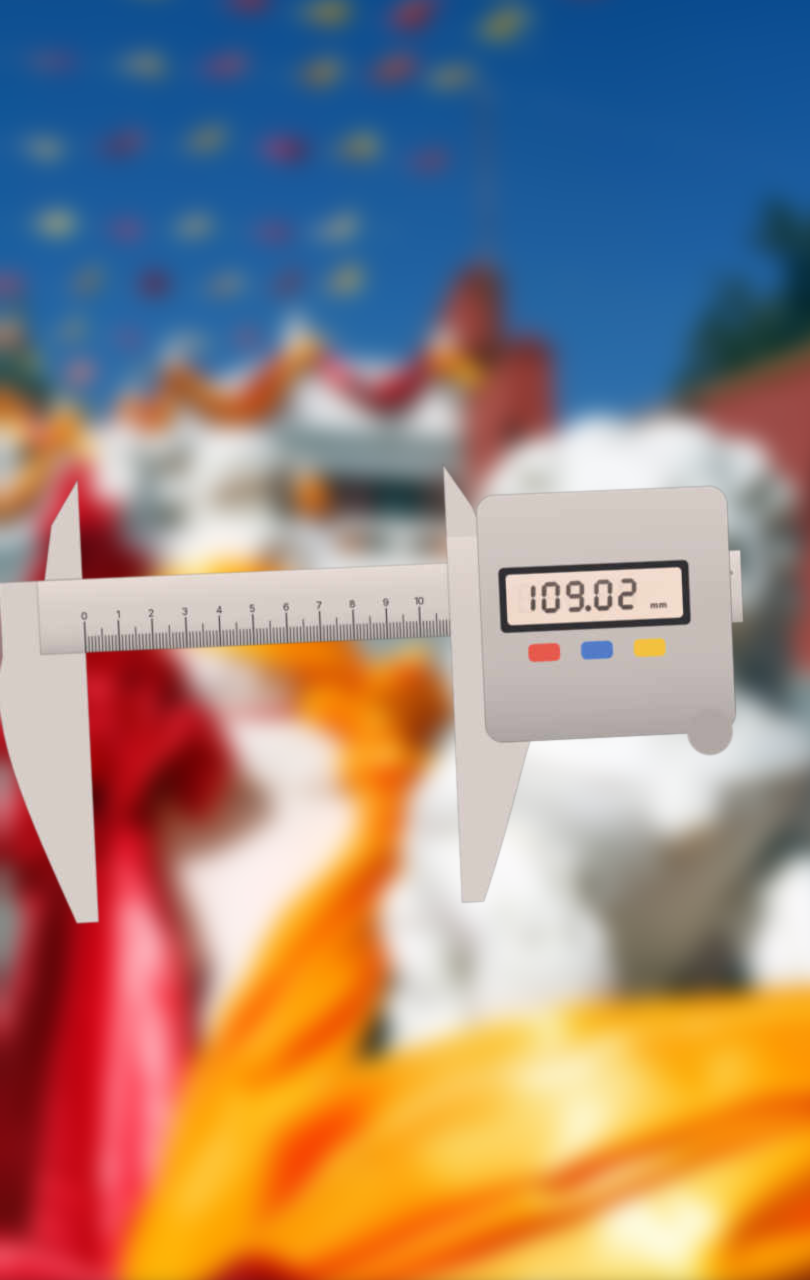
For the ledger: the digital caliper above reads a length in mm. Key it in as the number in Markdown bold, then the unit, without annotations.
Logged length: **109.02** mm
